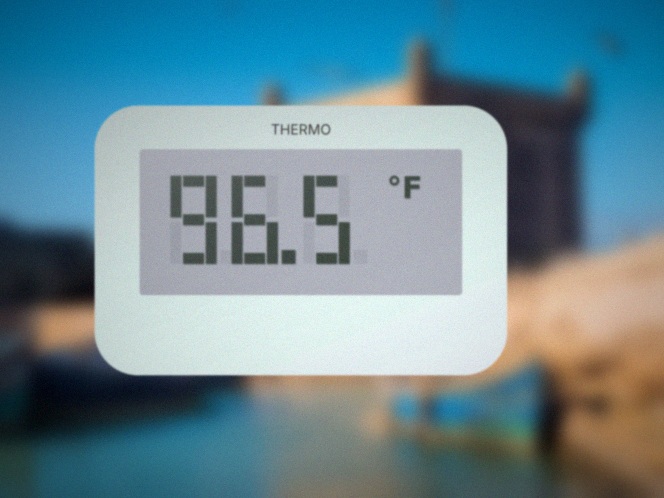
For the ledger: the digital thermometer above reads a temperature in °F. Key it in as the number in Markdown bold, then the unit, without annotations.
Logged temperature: **96.5** °F
